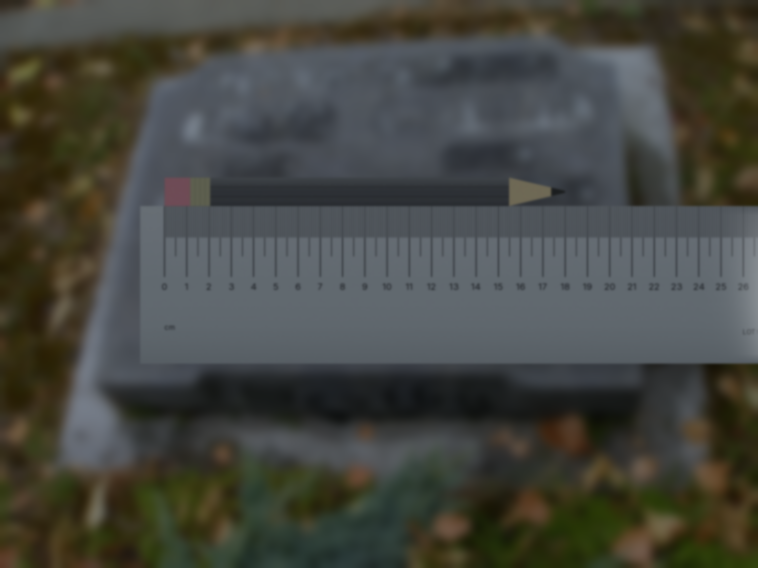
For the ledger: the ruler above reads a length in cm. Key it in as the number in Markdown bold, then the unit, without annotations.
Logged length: **18** cm
